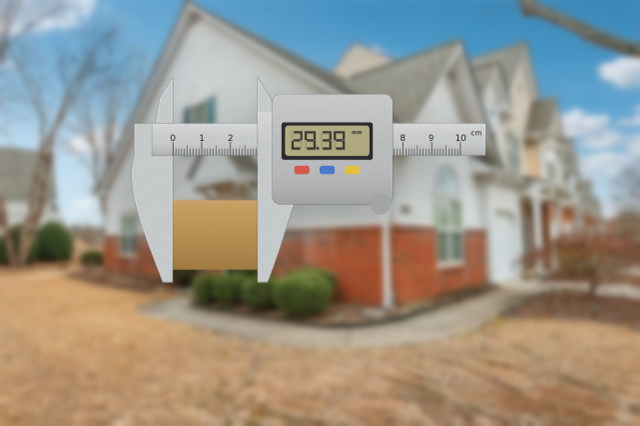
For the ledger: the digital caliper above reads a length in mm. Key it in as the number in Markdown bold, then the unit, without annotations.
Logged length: **29.39** mm
